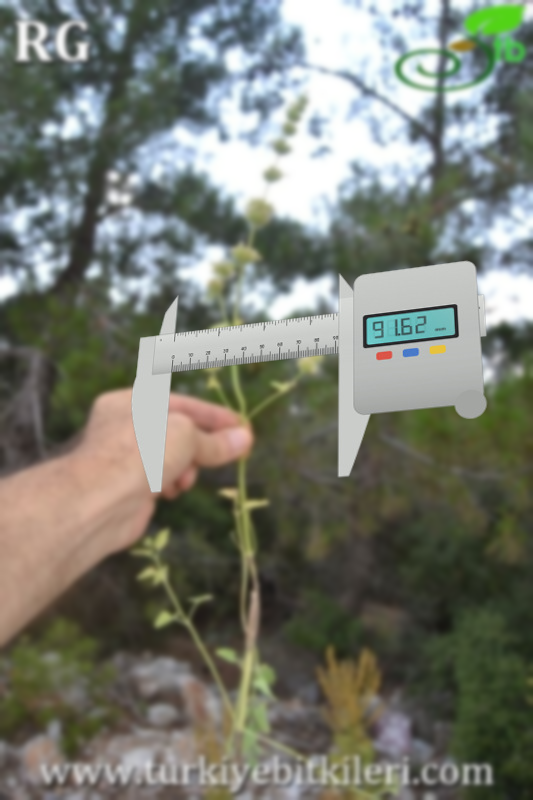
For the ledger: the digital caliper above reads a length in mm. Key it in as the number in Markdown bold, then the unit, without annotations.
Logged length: **91.62** mm
